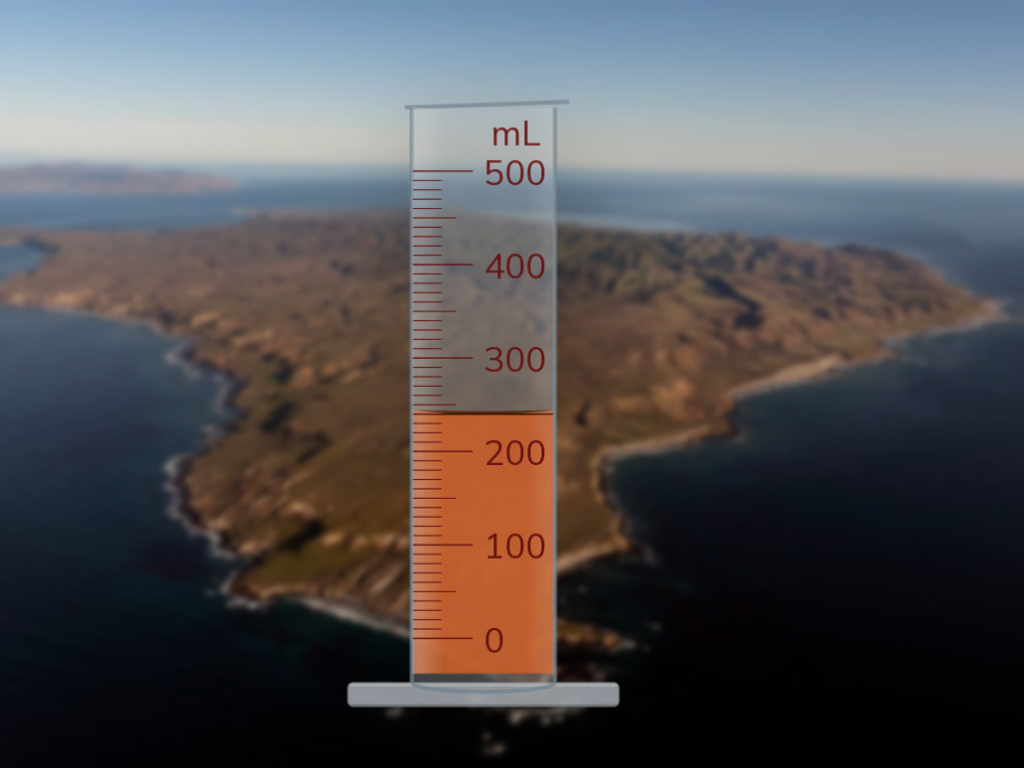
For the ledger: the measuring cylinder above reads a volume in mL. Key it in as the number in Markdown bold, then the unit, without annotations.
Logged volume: **240** mL
